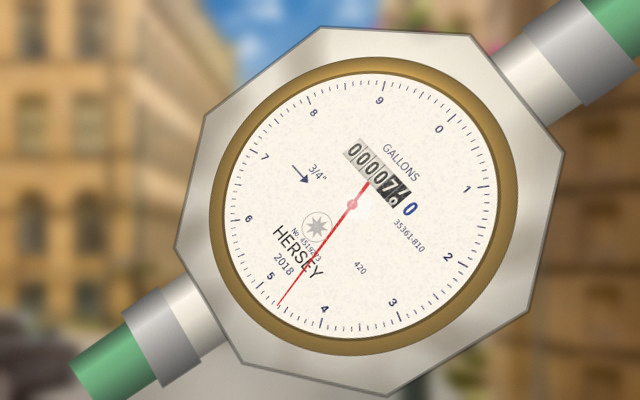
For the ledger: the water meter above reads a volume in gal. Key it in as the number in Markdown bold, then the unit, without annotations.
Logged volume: **774.6** gal
